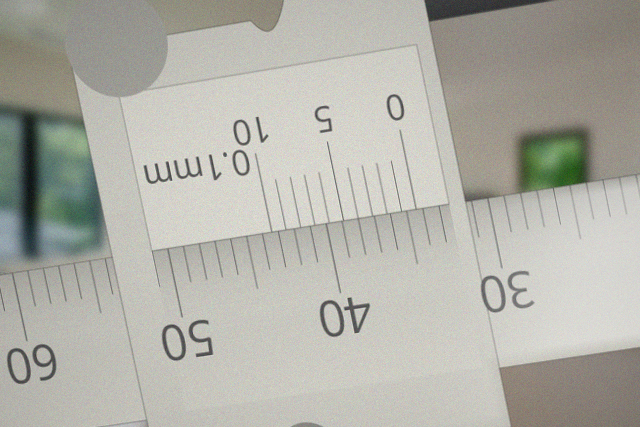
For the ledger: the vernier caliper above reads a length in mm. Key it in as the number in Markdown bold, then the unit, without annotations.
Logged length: **34.4** mm
